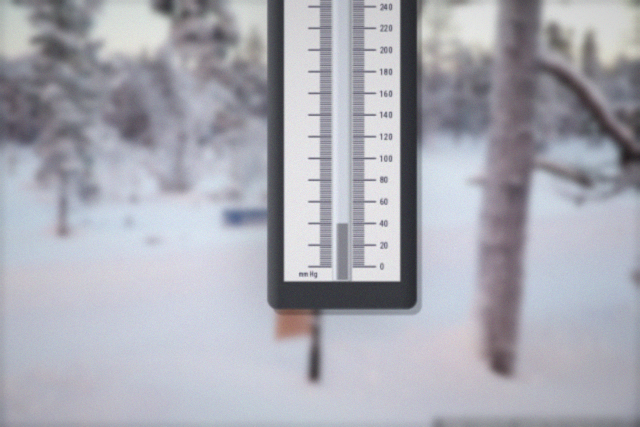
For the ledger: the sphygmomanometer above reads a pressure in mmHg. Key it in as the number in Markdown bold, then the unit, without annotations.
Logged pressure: **40** mmHg
